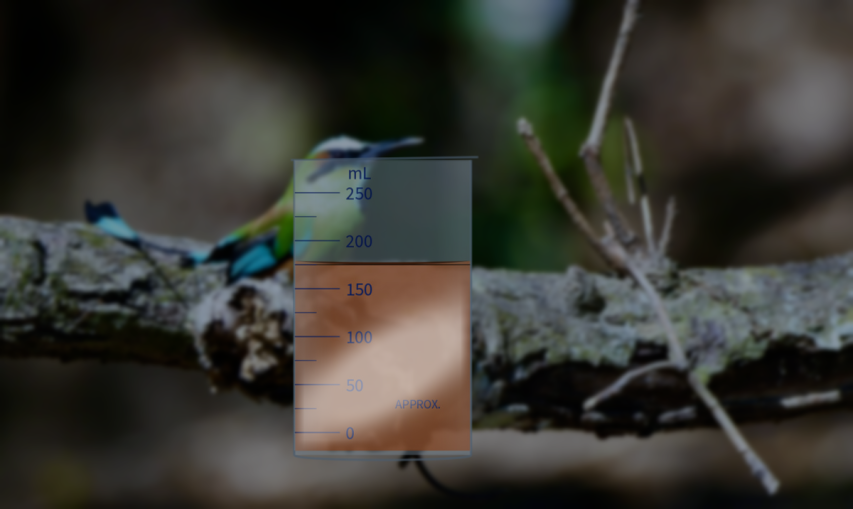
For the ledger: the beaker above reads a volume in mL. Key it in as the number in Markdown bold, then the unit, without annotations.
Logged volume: **175** mL
